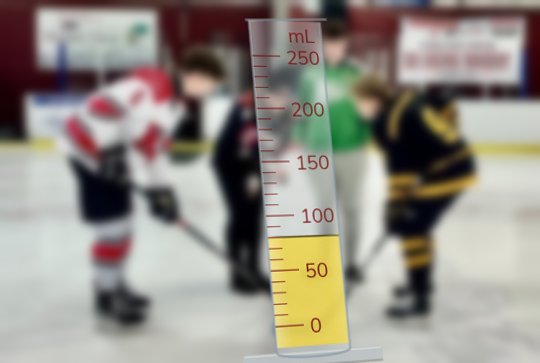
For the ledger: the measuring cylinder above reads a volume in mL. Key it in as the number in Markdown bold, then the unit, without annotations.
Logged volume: **80** mL
